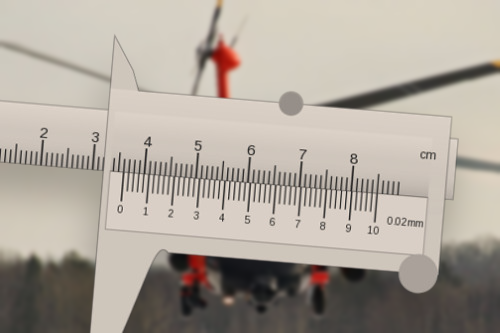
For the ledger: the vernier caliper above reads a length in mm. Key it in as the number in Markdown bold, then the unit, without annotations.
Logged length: **36.0** mm
